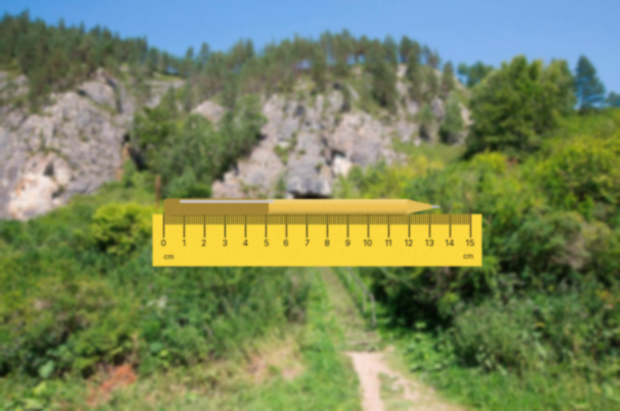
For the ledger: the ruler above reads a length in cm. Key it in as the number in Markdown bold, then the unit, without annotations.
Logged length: **13.5** cm
